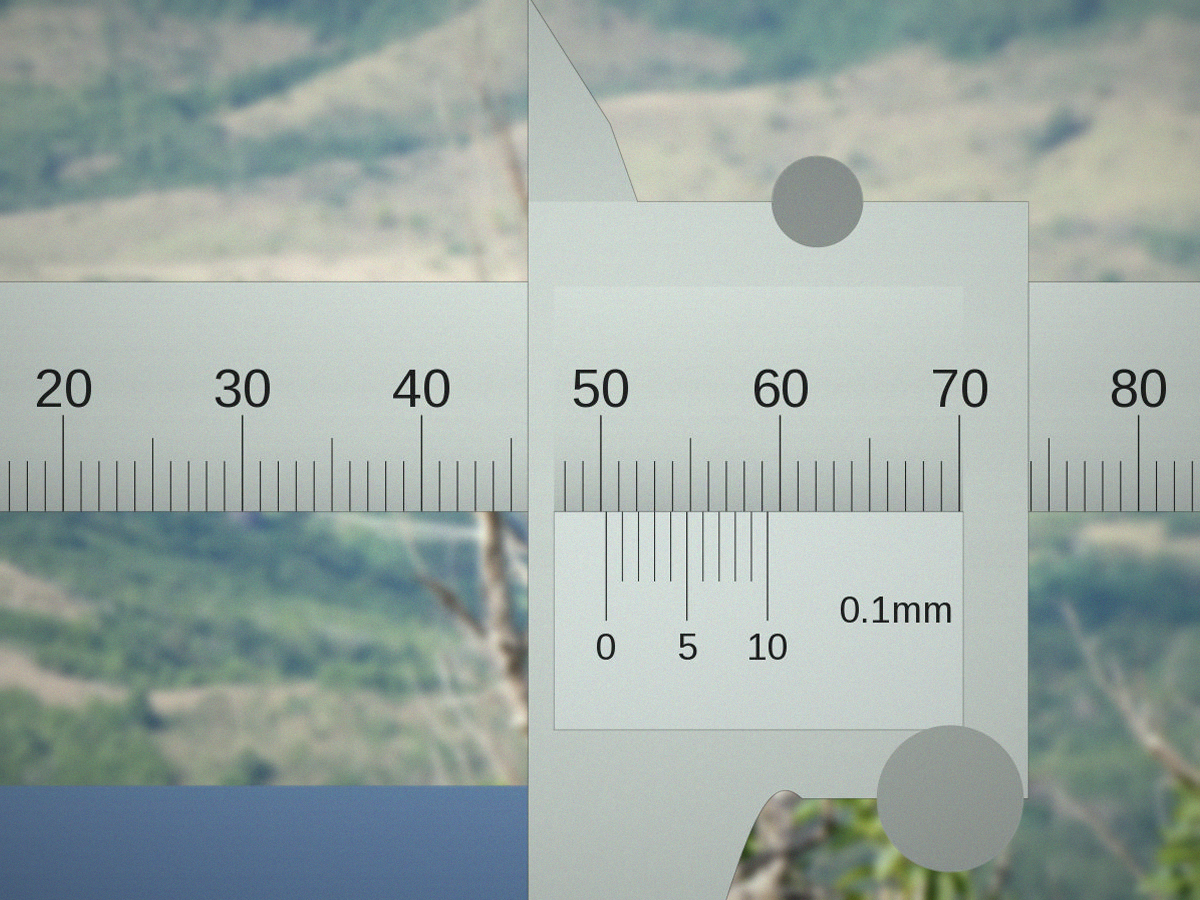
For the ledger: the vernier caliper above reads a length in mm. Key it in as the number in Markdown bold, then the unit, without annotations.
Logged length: **50.3** mm
